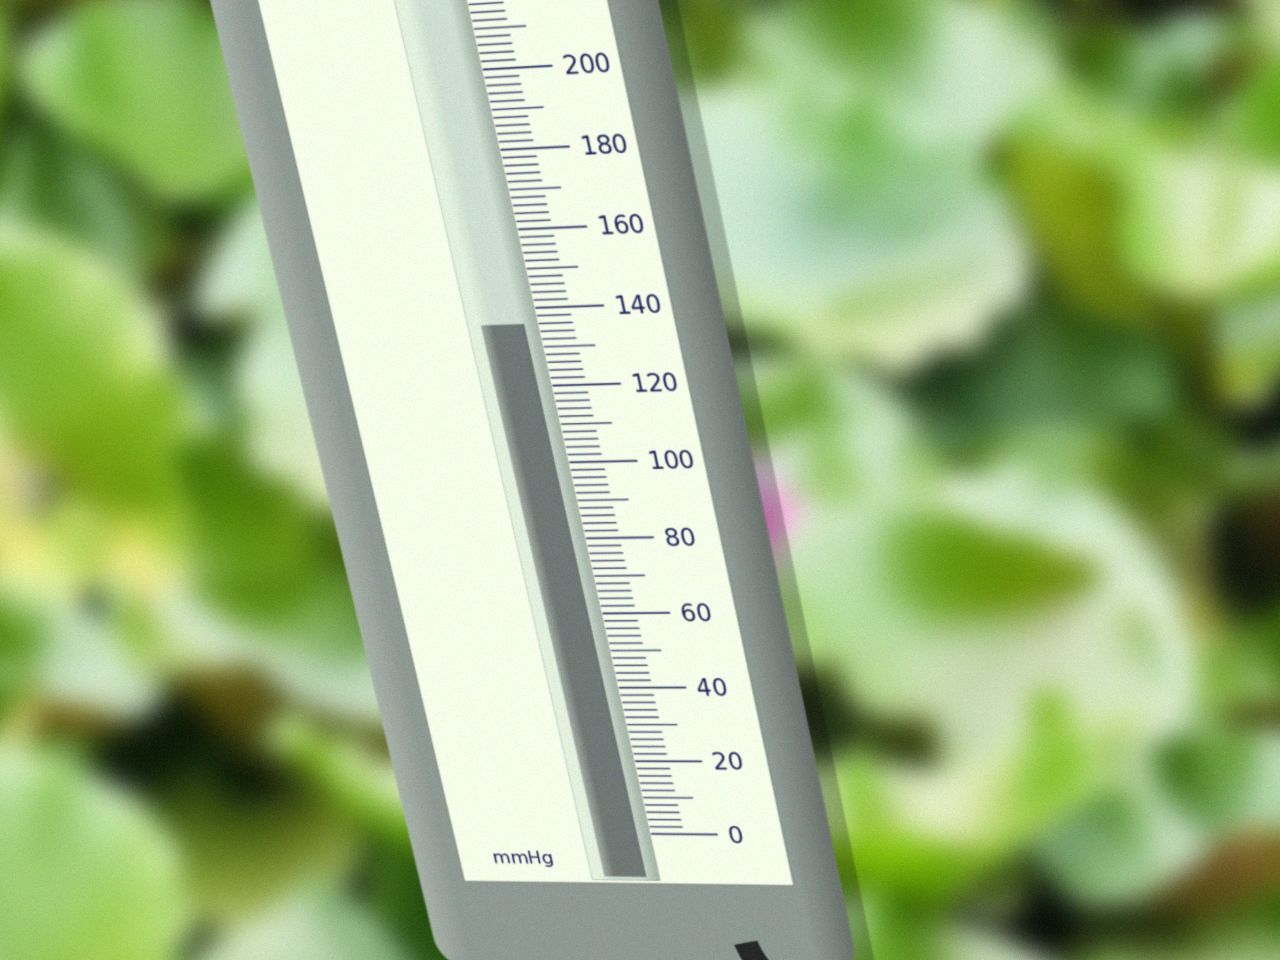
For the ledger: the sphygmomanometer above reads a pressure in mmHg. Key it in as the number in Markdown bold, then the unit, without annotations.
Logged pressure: **136** mmHg
